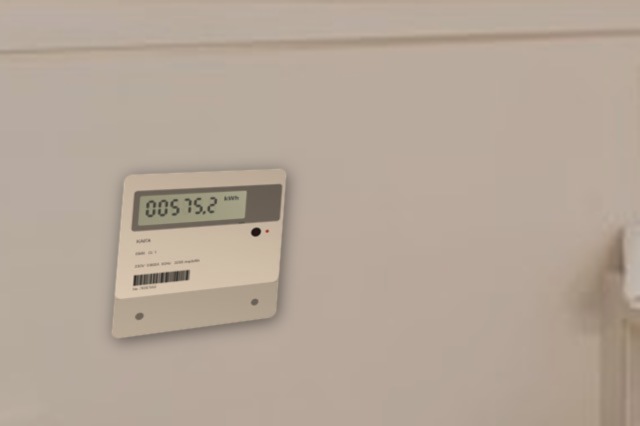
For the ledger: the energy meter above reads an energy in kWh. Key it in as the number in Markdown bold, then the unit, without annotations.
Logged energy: **575.2** kWh
